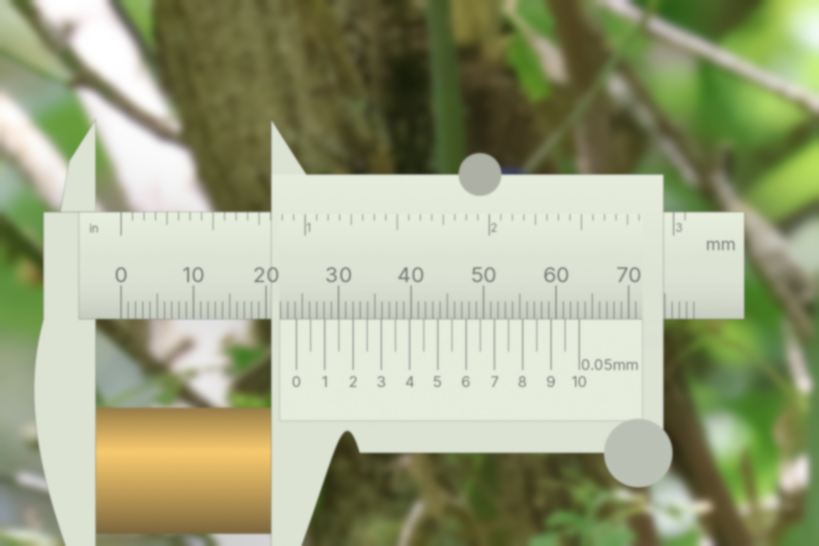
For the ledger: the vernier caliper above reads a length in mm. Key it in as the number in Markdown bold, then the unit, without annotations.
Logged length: **24.2** mm
